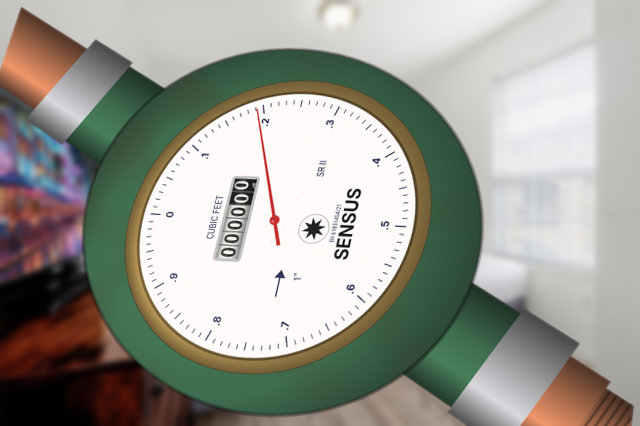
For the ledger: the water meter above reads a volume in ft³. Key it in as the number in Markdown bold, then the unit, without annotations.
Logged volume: **0.19** ft³
